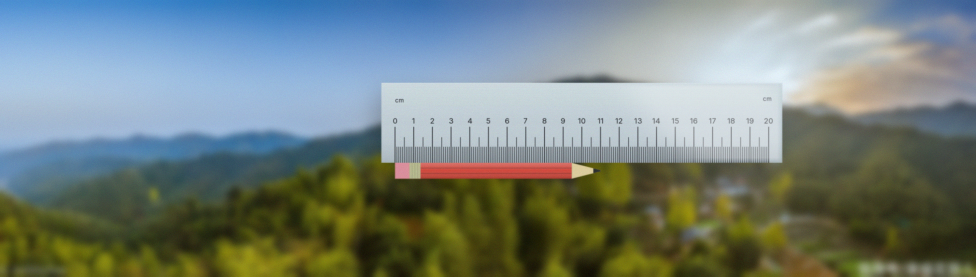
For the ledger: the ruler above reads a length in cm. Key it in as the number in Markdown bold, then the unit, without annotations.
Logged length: **11** cm
